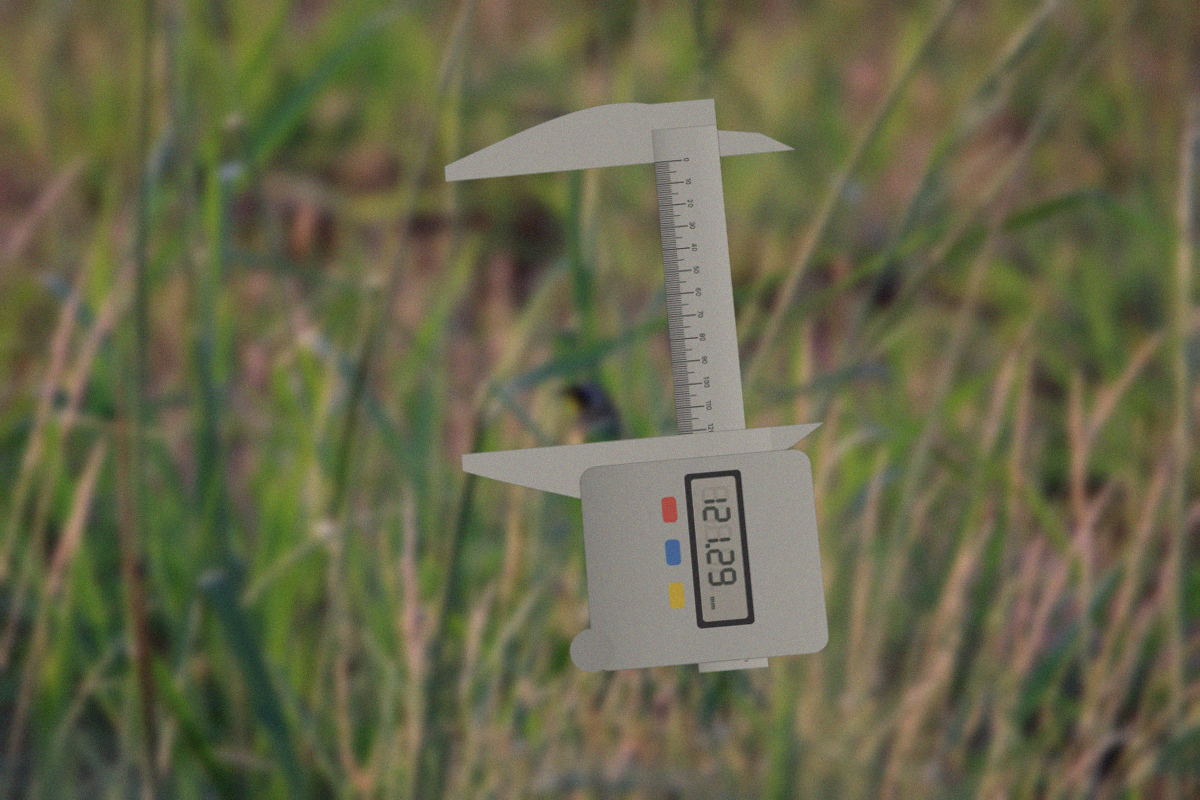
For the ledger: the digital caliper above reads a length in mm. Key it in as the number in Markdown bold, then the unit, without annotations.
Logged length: **121.29** mm
